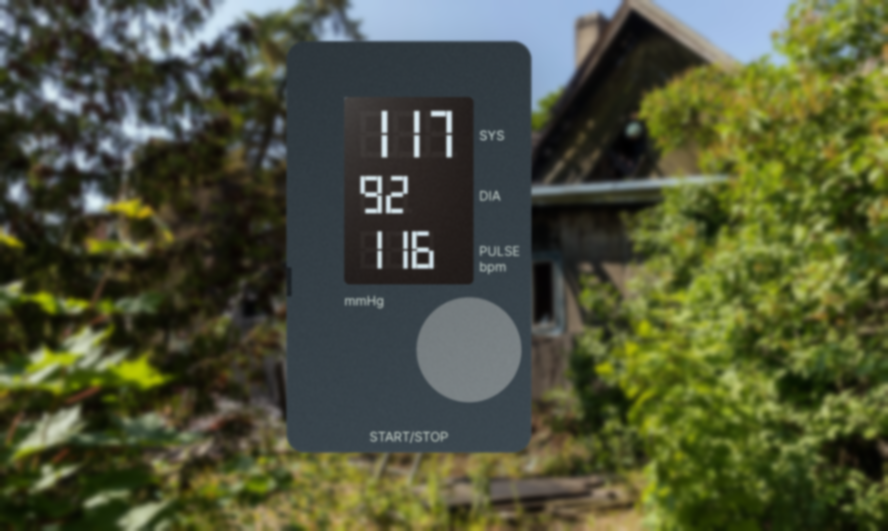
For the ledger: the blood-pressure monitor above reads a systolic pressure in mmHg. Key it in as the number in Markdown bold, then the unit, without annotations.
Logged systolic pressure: **117** mmHg
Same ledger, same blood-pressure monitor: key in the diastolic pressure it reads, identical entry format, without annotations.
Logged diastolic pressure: **92** mmHg
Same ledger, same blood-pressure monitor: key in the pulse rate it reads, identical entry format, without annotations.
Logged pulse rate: **116** bpm
